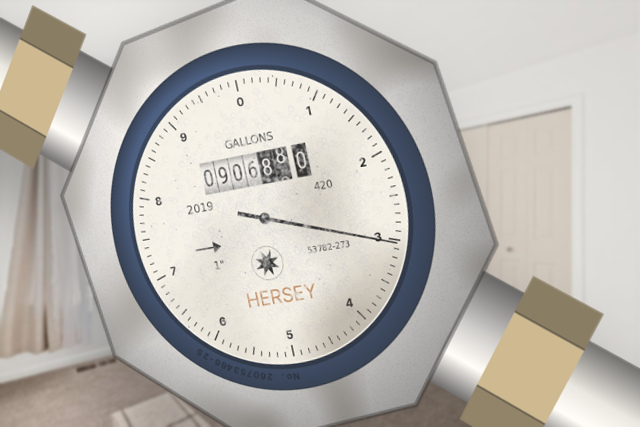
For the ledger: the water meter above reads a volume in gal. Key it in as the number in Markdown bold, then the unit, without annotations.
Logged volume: **906883.0** gal
